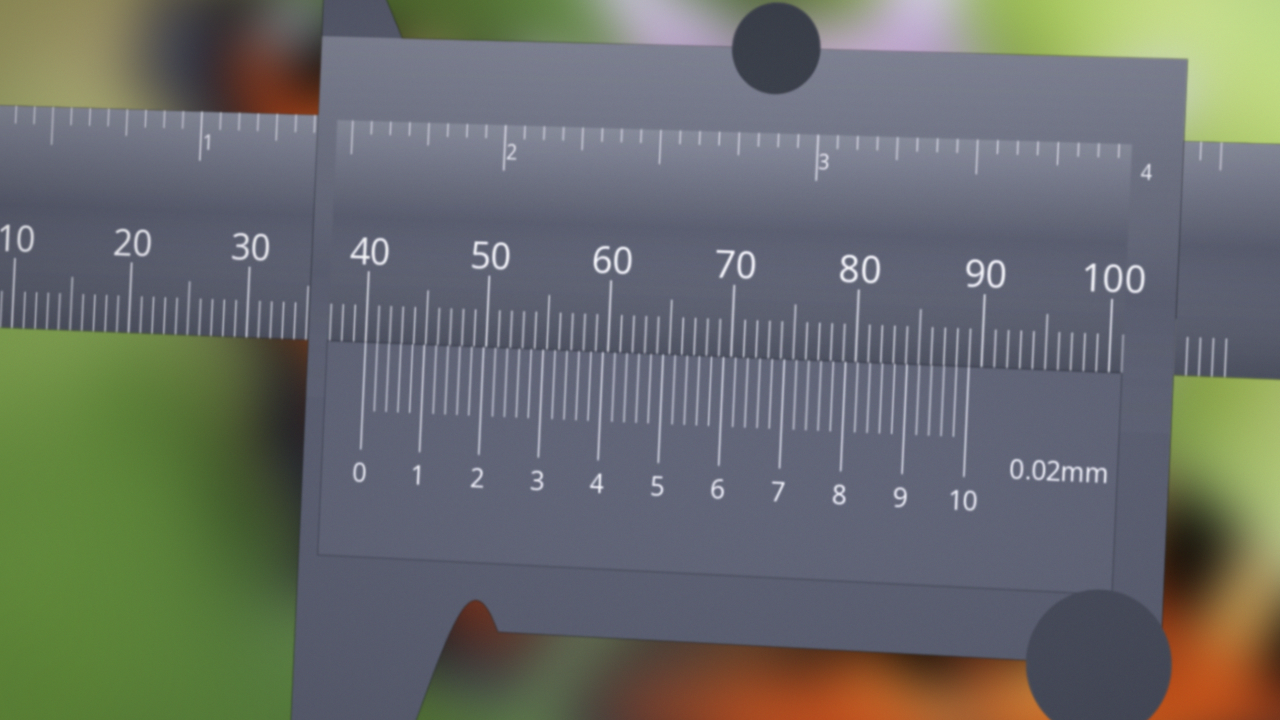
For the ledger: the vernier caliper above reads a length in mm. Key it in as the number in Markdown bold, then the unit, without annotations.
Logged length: **40.0** mm
